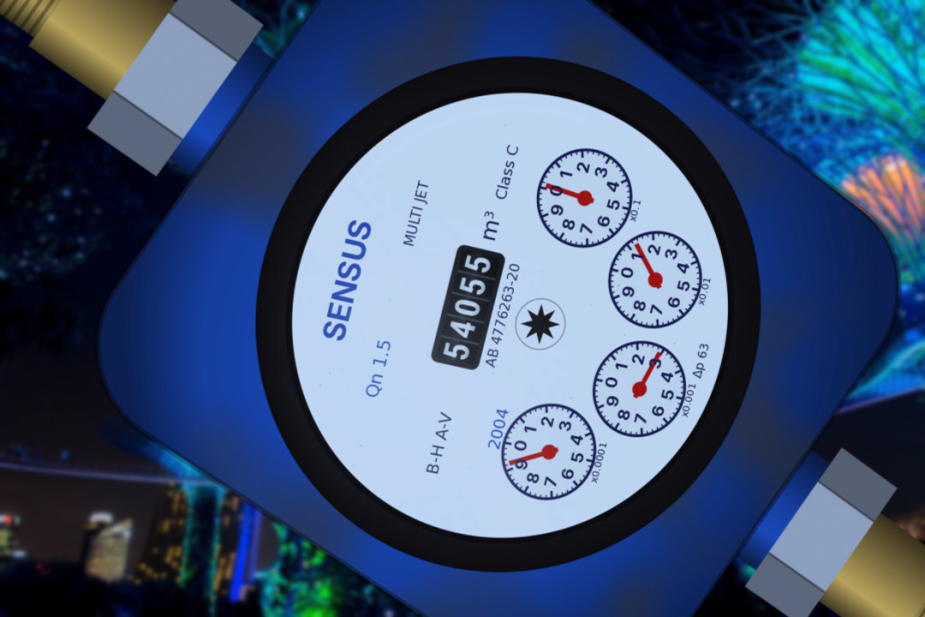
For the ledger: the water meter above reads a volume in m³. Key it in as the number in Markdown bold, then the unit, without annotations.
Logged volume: **54055.0129** m³
